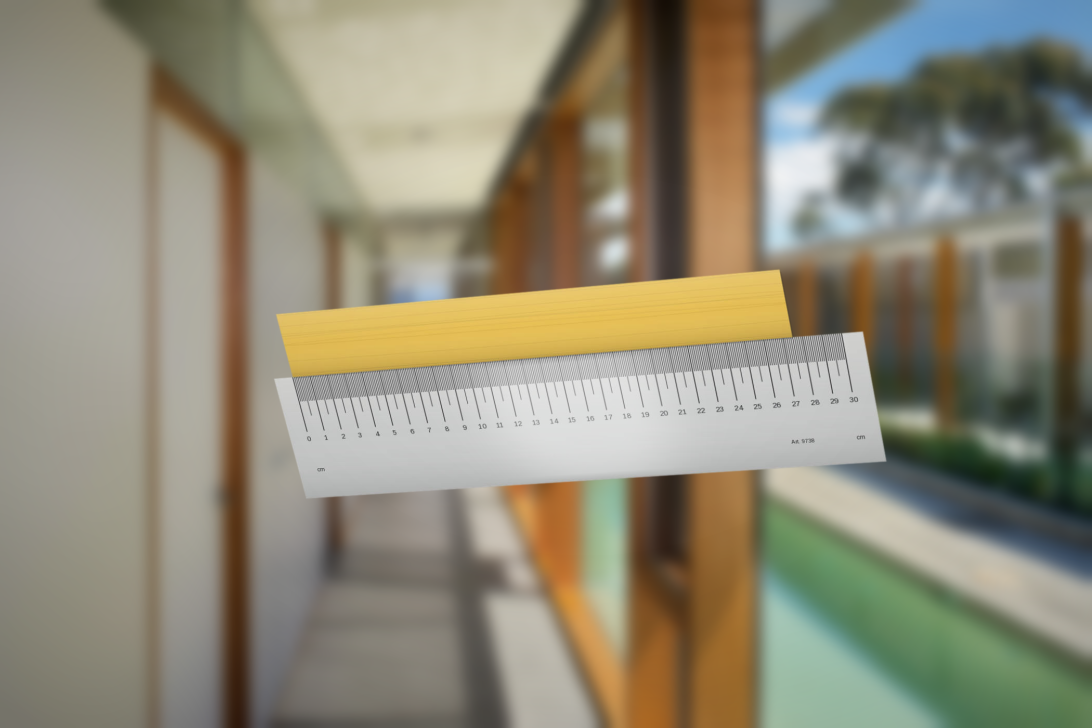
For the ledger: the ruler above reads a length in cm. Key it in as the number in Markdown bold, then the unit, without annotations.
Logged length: **27.5** cm
